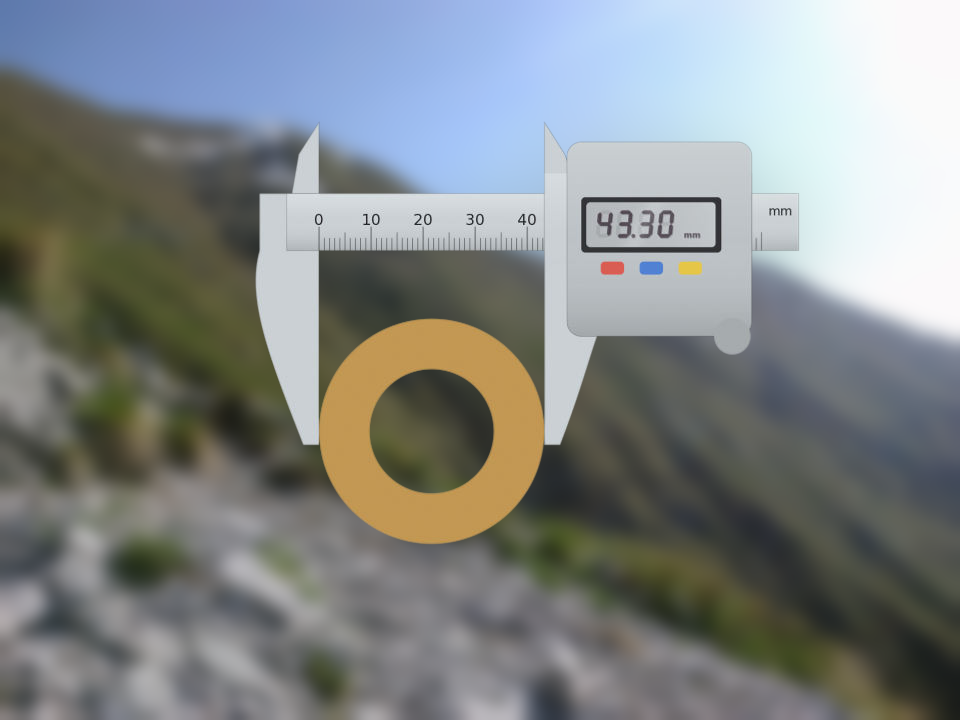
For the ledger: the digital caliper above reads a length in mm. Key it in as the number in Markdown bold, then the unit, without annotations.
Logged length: **43.30** mm
